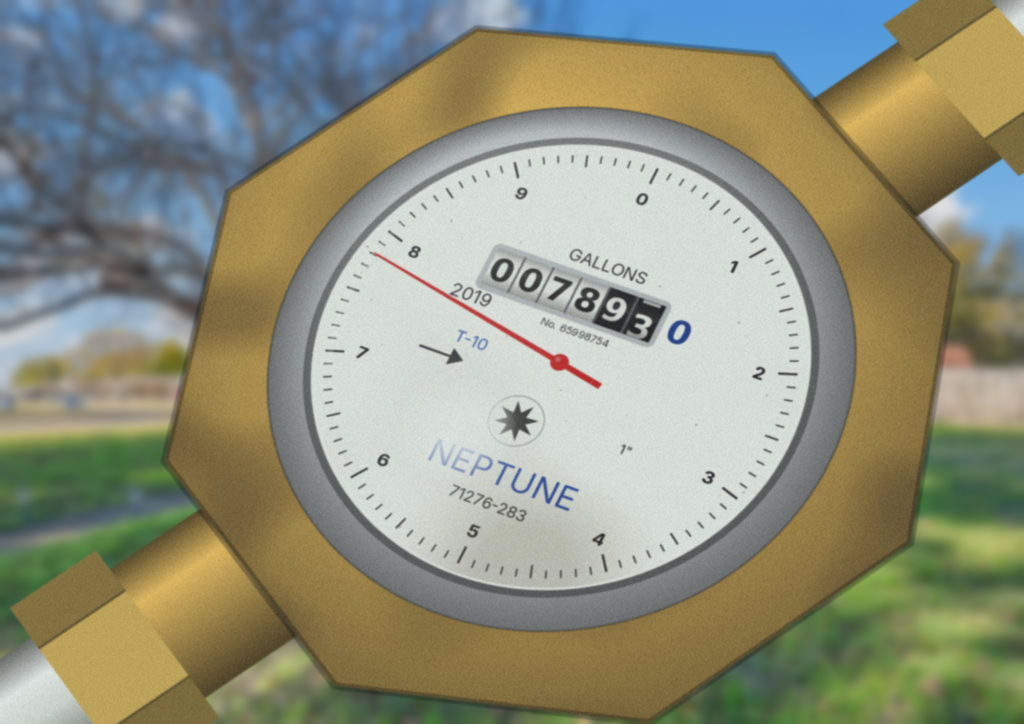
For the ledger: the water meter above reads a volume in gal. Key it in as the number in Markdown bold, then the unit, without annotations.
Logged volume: **78927.8** gal
